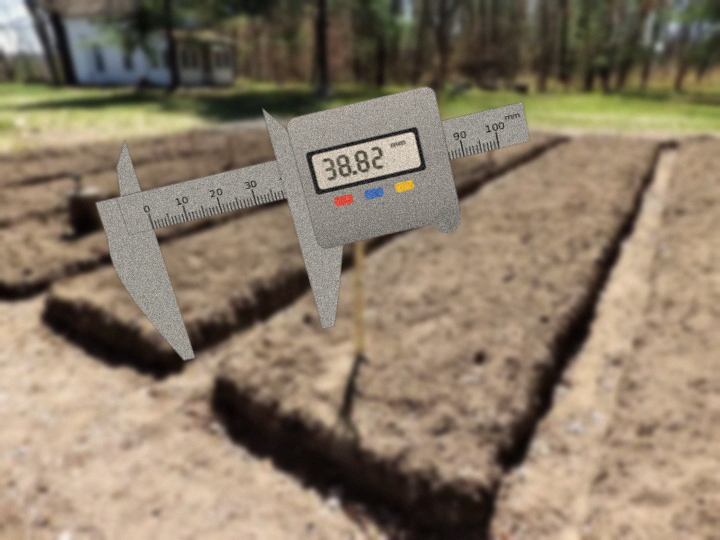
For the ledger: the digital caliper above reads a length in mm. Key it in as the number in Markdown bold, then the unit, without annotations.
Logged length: **38.82** mm
